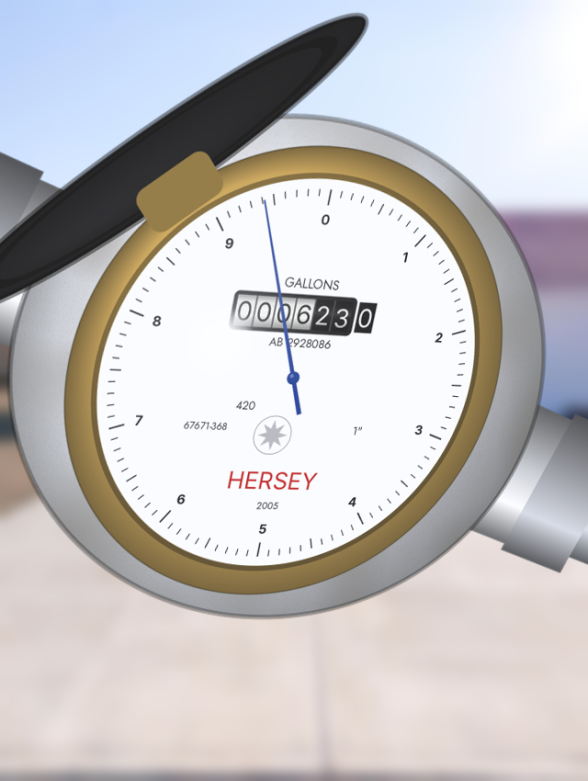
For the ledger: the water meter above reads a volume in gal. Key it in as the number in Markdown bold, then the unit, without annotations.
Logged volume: **6229.4** gal
